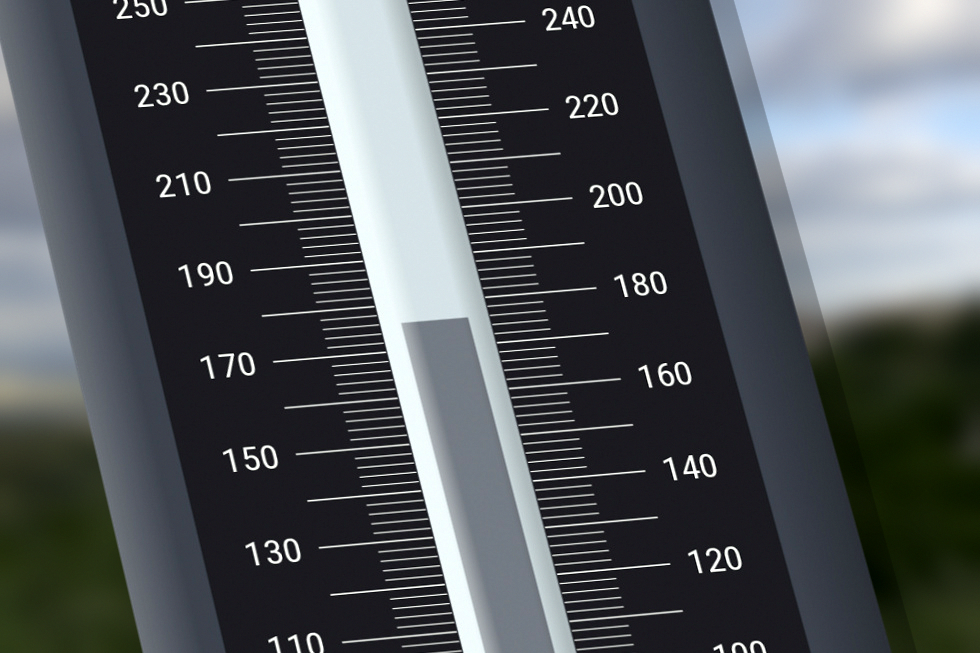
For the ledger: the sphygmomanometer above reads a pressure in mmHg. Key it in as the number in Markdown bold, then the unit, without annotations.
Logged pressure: **176** mmHg
